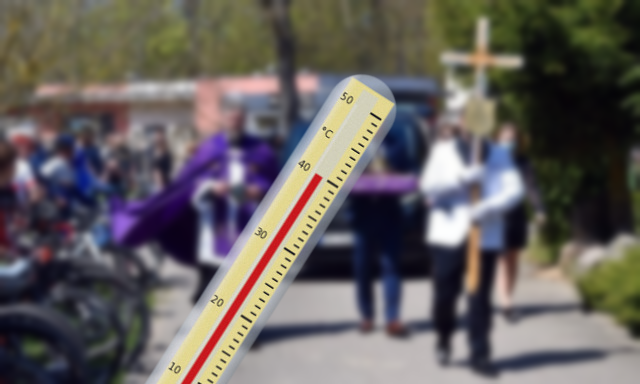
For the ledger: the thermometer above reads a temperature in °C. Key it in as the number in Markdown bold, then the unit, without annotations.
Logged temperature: **40** °C
